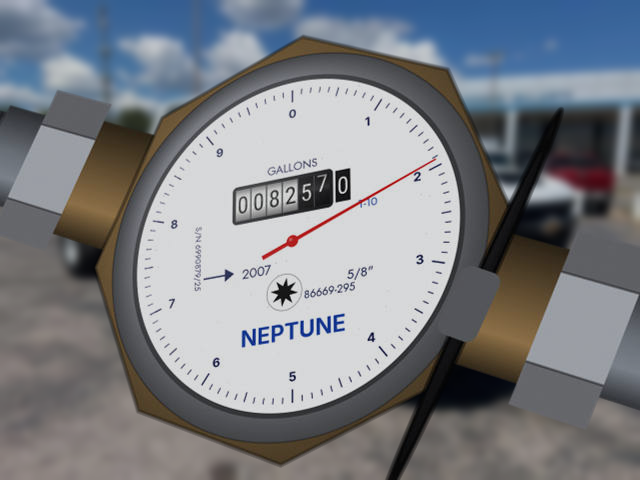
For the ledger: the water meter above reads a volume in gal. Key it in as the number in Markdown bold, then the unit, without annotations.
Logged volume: **82571.9** gal
